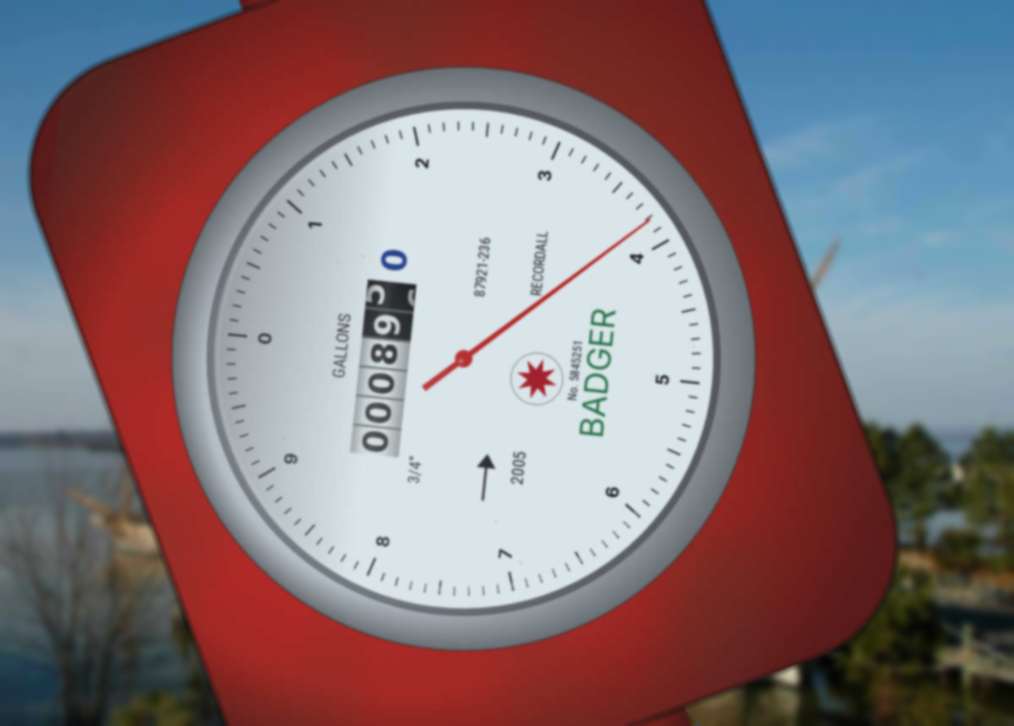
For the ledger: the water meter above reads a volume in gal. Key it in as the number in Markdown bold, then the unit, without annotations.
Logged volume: **8953.8** gal
